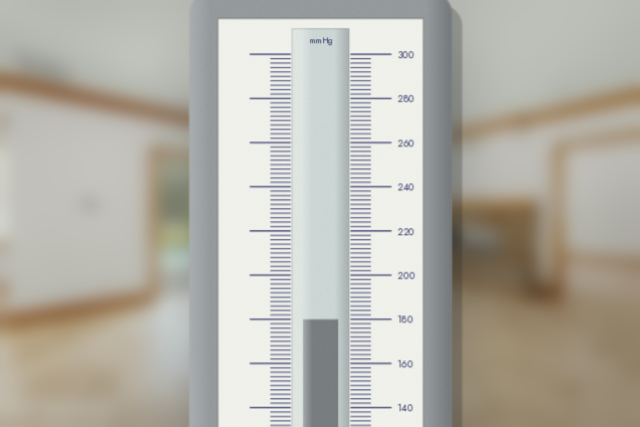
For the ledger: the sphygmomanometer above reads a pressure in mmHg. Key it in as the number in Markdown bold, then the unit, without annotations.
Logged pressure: **180** mmHg
